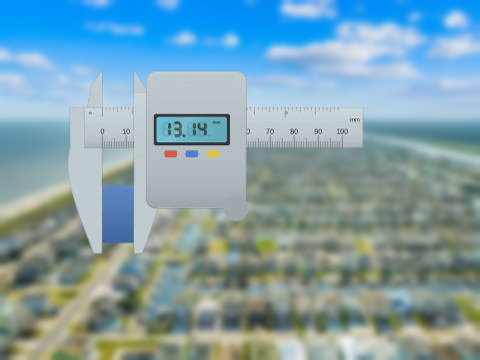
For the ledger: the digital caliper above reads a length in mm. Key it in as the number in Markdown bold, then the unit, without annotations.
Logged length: **13.14** mm
